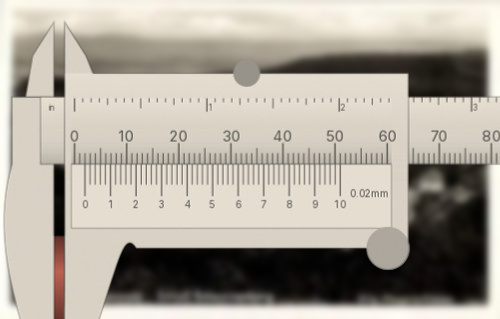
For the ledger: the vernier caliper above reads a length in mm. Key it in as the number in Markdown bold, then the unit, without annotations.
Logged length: **2.0** mm
